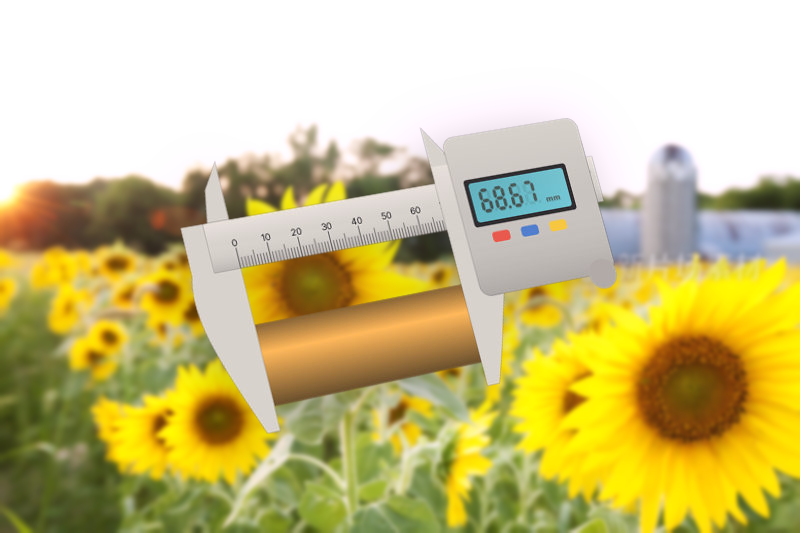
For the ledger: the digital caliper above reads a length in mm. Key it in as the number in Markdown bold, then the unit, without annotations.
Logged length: **68.67** mm
